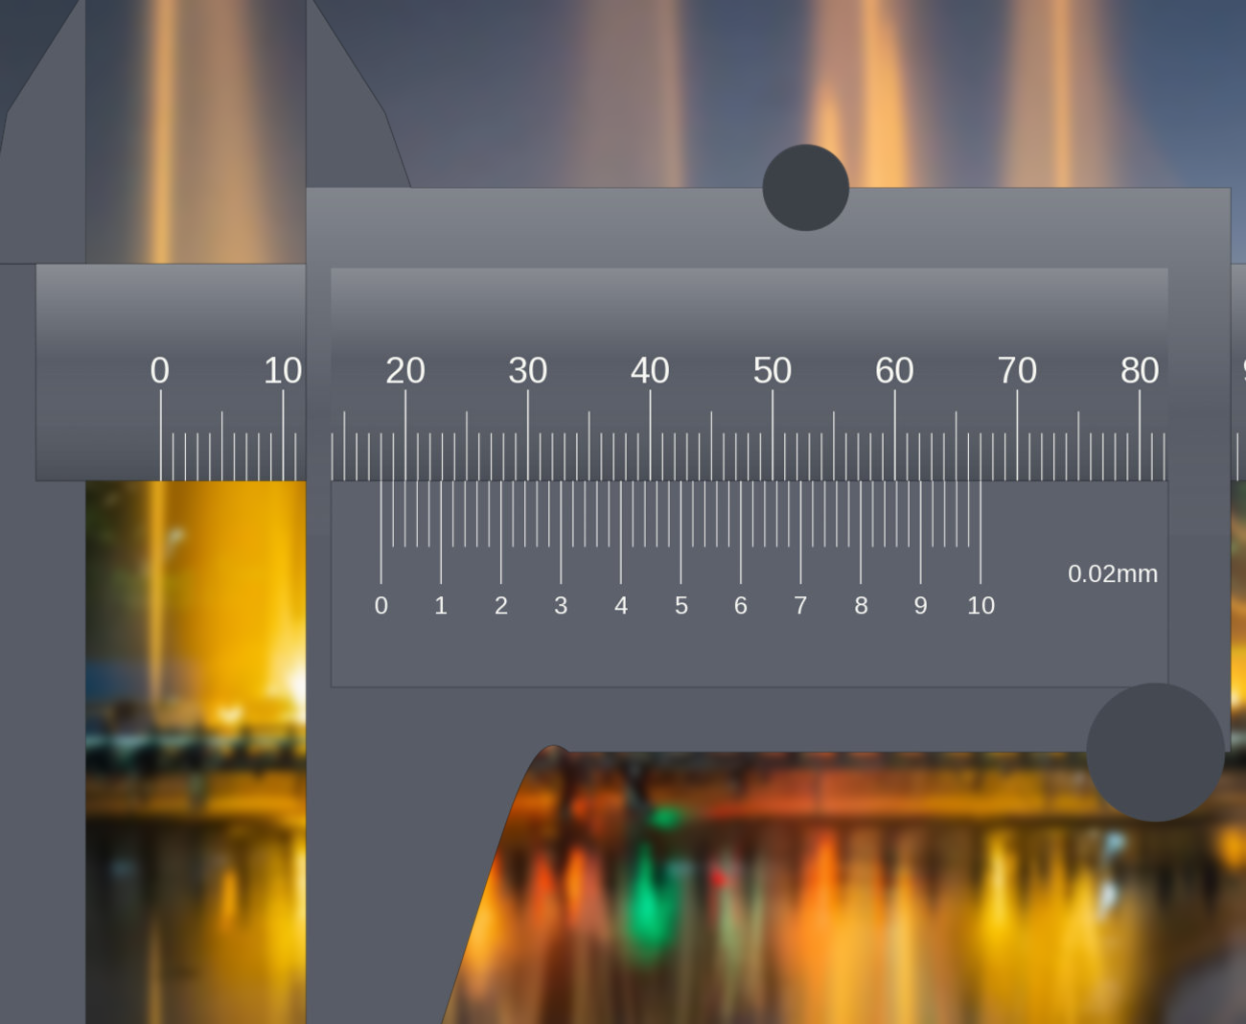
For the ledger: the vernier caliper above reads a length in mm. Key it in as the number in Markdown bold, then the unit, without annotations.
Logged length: **18.0** mm
